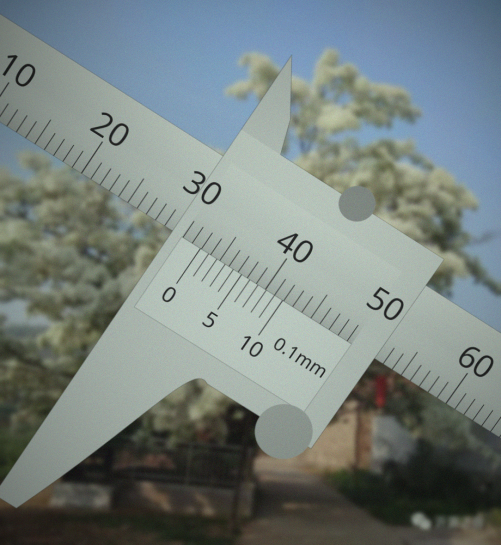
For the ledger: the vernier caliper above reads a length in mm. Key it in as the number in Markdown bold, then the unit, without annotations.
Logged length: **32.9** mm
